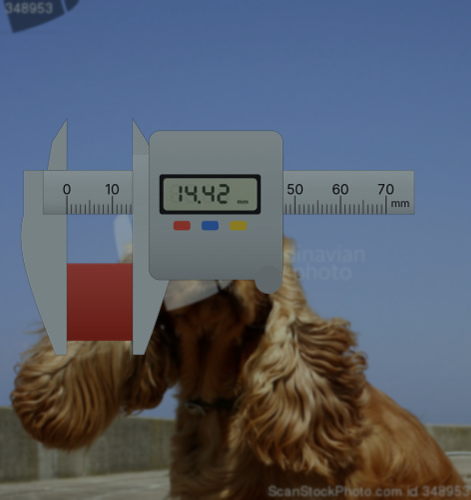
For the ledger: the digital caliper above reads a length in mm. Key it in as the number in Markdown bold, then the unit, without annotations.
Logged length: **14.42** mm
